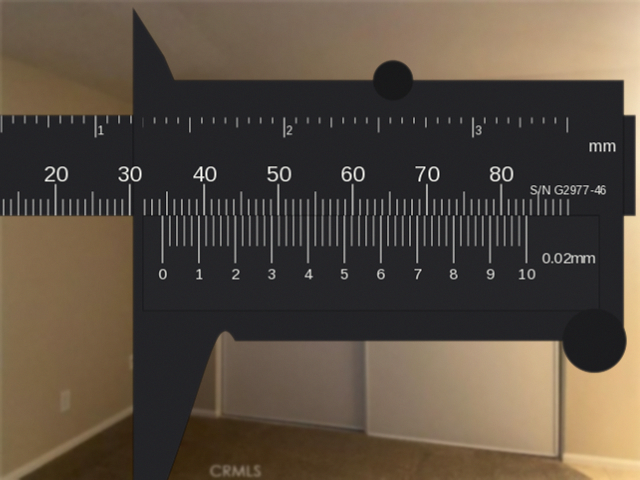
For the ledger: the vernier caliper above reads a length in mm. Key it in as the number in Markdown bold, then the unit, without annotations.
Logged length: **34.4** mm
